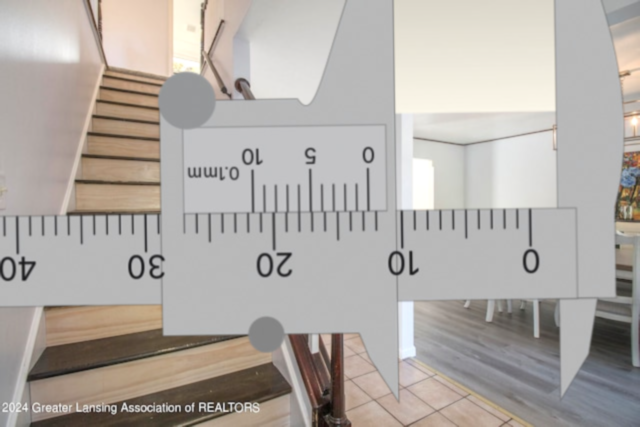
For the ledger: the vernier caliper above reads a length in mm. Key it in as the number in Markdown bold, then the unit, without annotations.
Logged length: **12.6** mm
